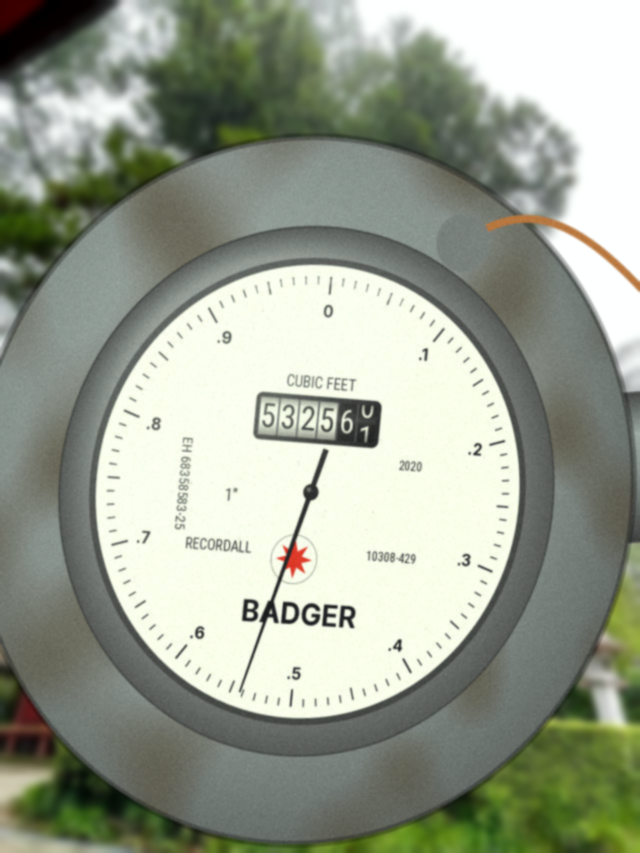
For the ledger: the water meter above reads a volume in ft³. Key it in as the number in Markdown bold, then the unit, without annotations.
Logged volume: **532560.54** ft³
